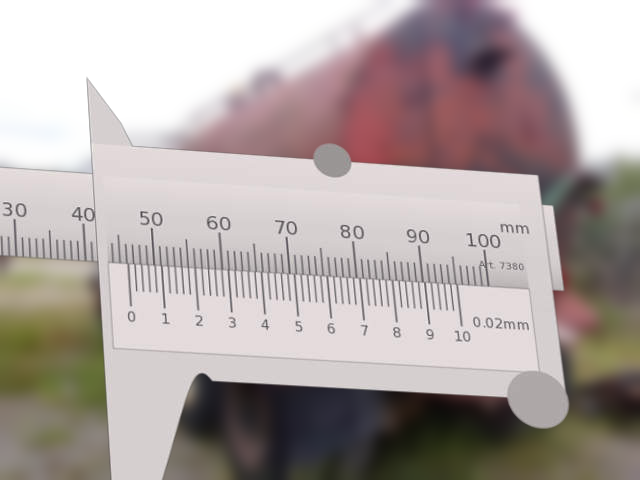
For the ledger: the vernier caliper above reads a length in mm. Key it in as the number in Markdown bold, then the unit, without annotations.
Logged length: **46.2** mm
